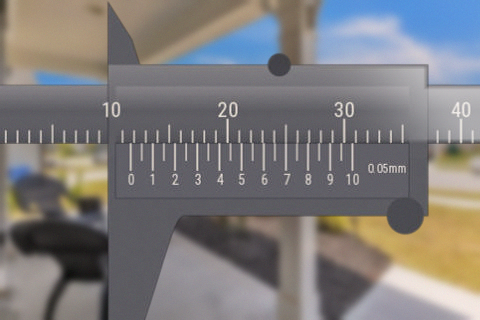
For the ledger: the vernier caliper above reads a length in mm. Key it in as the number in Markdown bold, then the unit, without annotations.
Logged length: **11.7** mm
